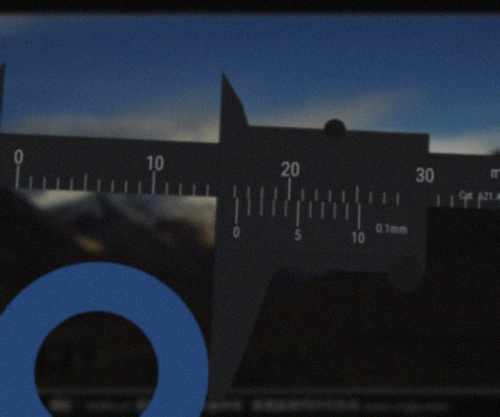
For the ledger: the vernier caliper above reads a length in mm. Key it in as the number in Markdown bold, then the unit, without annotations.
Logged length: **16.2** mm
